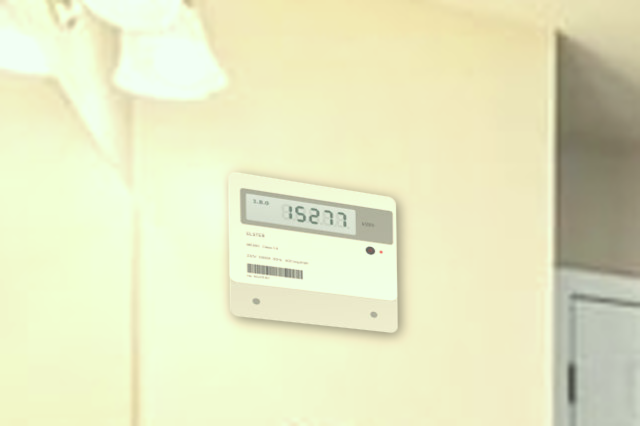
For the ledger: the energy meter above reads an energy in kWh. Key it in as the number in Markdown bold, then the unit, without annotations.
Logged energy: **15277** kWh
